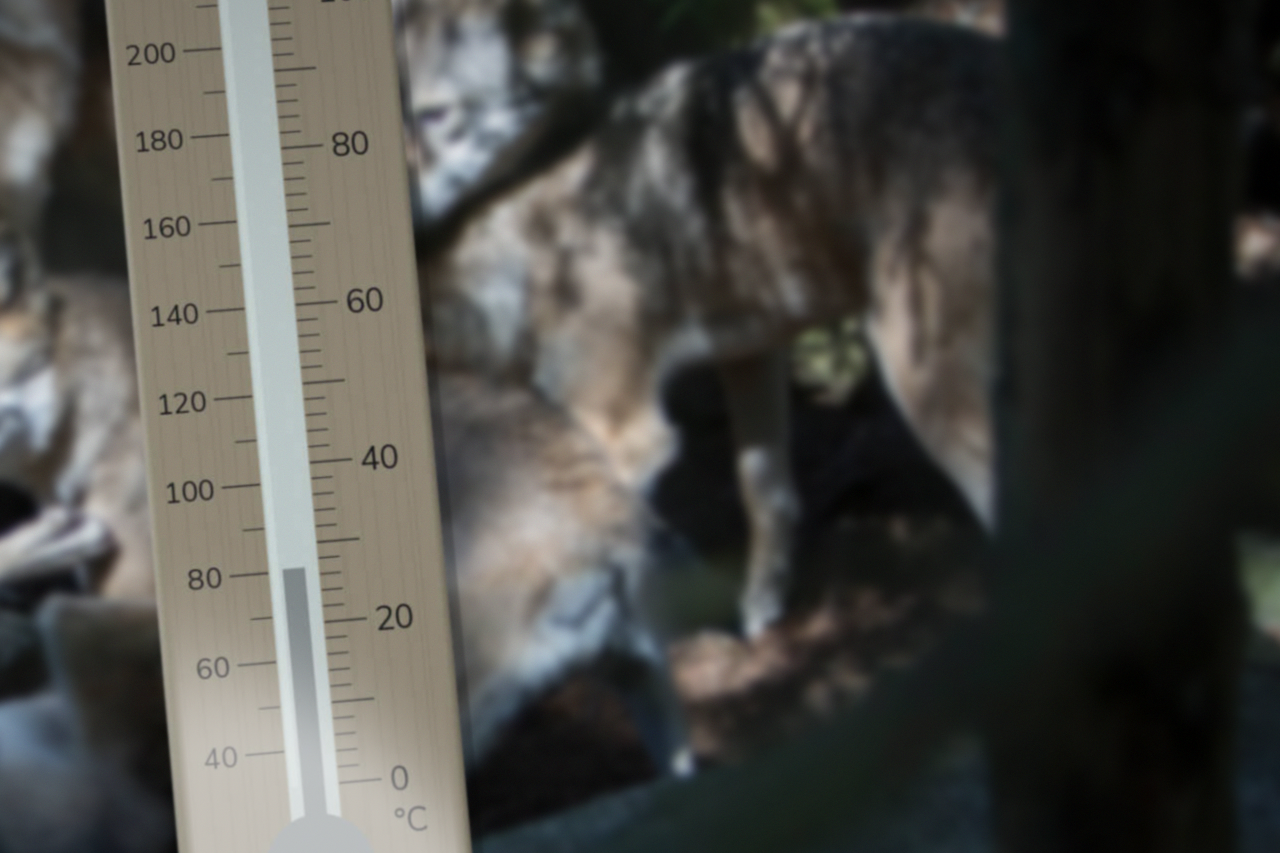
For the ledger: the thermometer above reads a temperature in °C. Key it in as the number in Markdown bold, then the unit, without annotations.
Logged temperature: **27** °C
